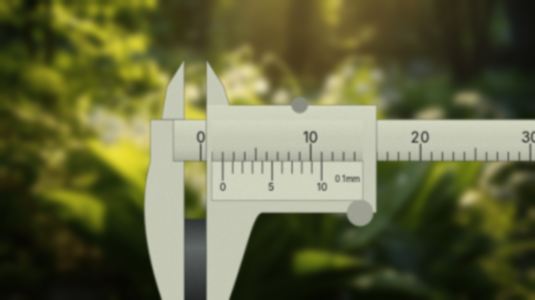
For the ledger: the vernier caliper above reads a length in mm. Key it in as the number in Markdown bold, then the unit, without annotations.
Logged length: **2.0** mm
